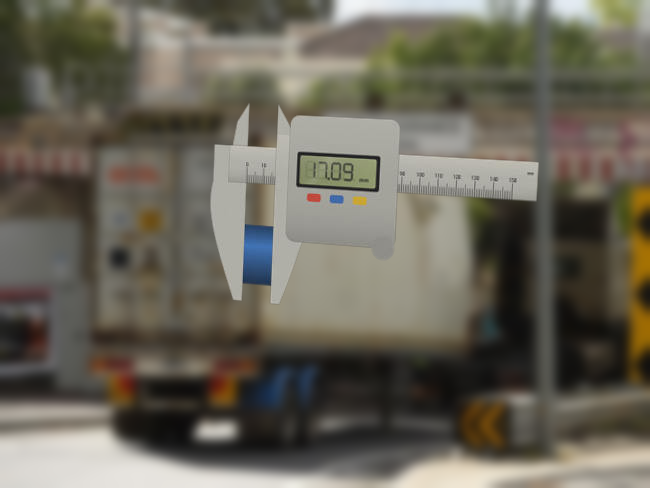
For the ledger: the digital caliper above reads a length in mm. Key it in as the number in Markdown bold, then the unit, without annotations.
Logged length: **17.09** mm
